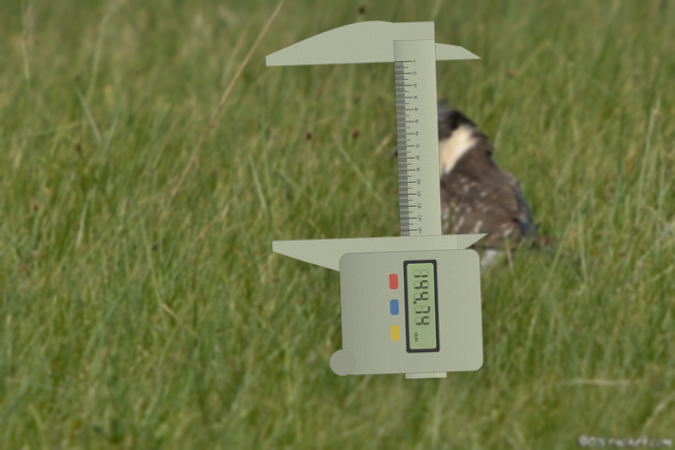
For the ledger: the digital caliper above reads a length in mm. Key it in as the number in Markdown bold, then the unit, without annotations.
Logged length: **144.74** mm
